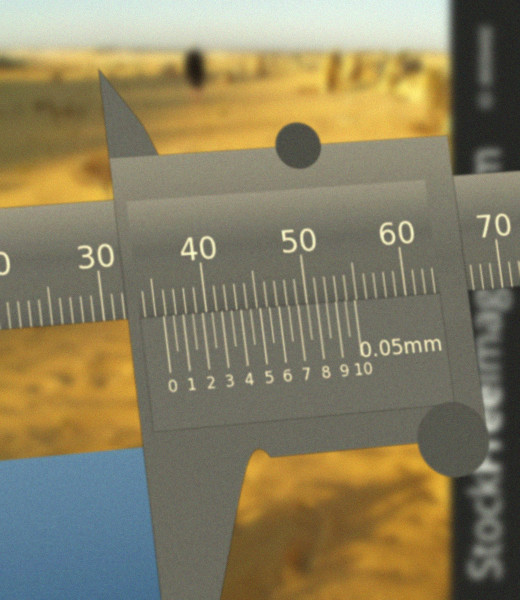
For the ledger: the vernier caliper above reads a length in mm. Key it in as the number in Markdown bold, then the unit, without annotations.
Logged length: **35.8** mm
